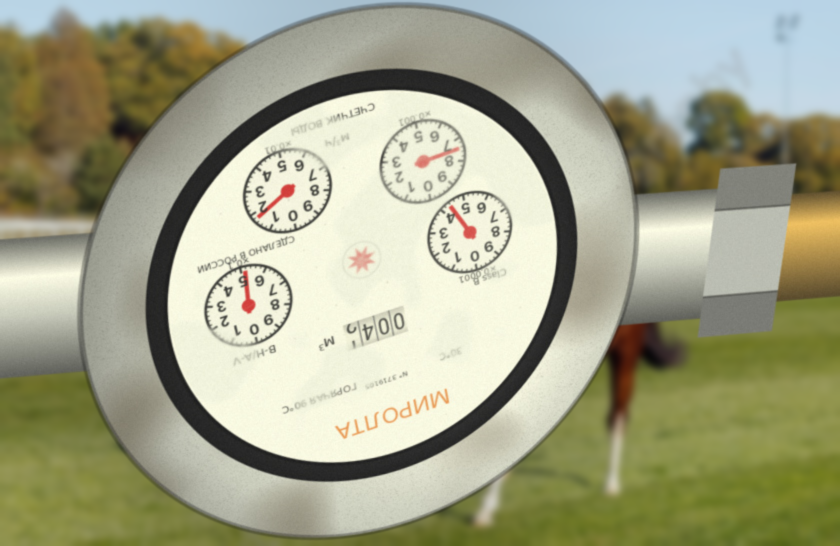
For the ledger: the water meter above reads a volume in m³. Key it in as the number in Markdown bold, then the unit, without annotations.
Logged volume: **41.5174** m³
